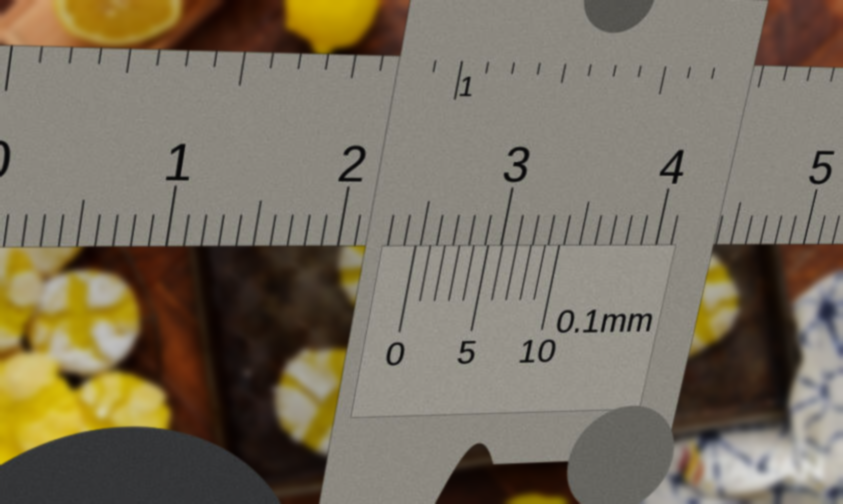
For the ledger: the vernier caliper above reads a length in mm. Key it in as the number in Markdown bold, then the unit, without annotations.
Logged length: **24.7** mm
